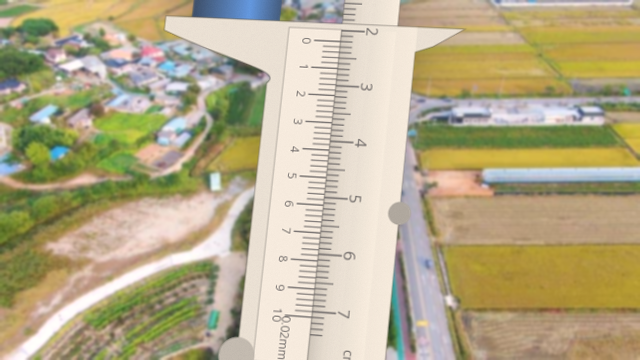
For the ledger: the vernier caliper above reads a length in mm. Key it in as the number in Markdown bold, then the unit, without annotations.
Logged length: **22.0** mm
